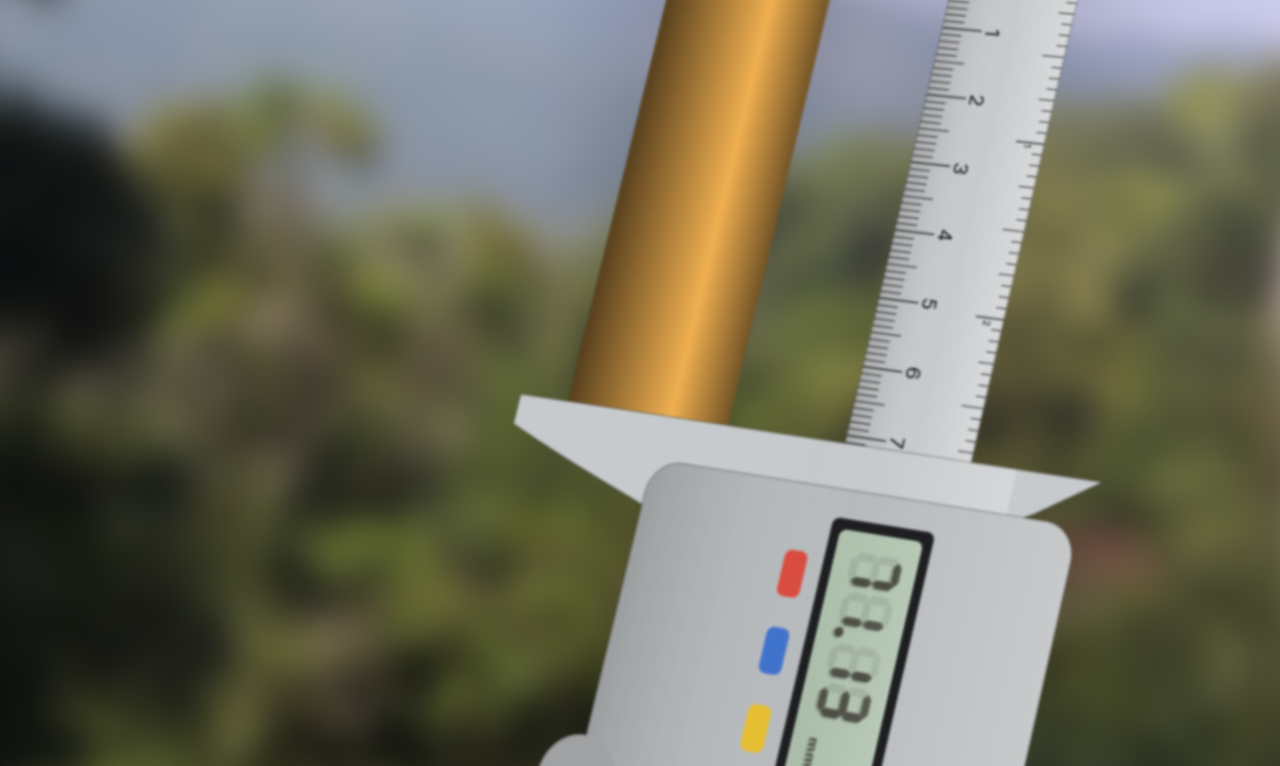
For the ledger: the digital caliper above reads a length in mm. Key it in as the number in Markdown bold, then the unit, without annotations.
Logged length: **71.13** mm
